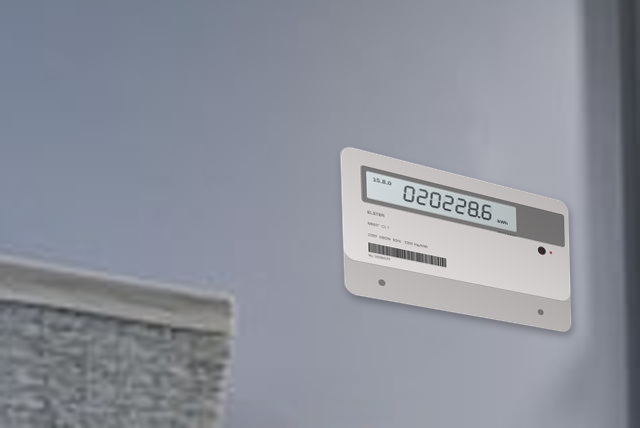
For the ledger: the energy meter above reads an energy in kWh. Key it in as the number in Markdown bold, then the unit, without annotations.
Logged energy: **20228.6** kWh
